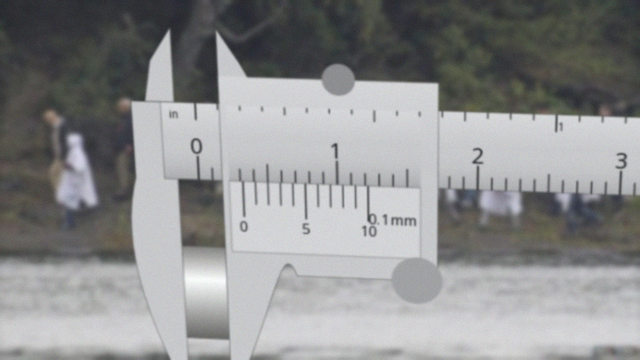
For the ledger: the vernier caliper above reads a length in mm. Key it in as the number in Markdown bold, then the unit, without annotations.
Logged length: **3.2** mm
